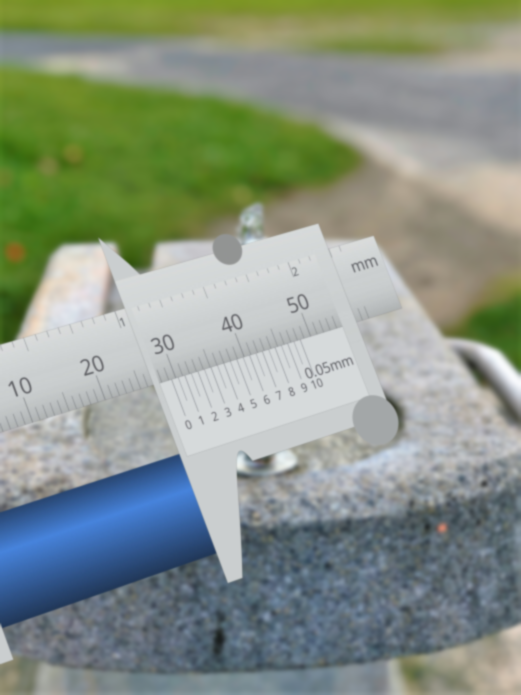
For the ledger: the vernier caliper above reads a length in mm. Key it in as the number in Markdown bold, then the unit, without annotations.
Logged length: **29.4** mm
